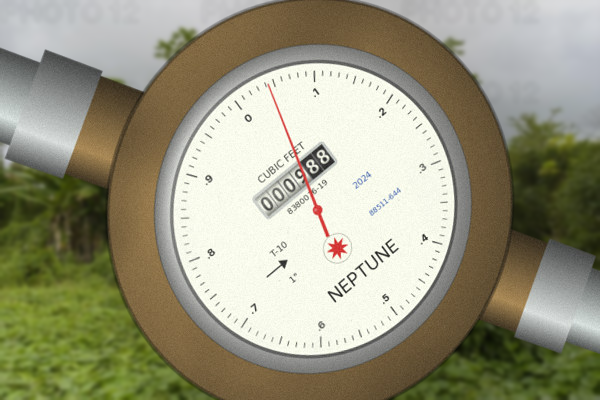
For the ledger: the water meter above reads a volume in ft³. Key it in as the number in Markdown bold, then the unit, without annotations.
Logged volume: **988.04** ft³
